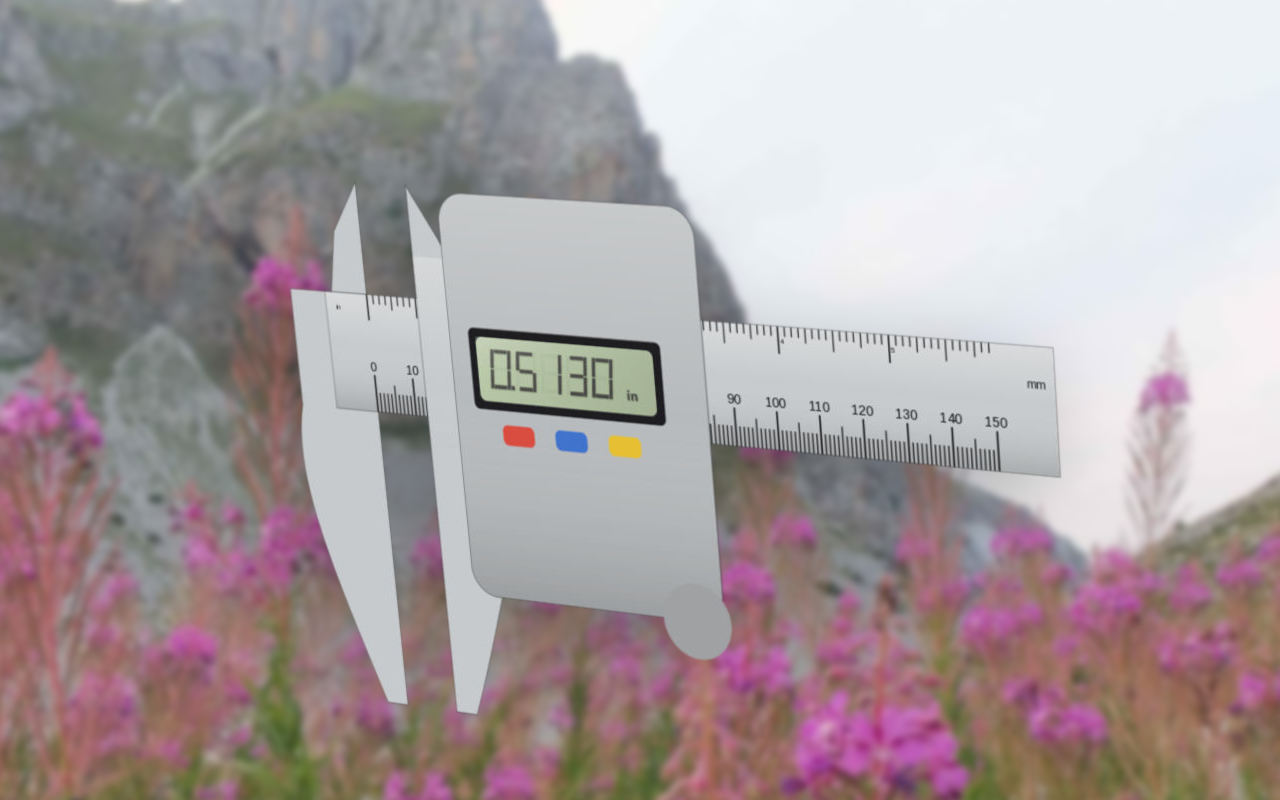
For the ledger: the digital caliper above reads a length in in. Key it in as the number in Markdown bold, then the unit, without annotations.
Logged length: **0.5130** in
